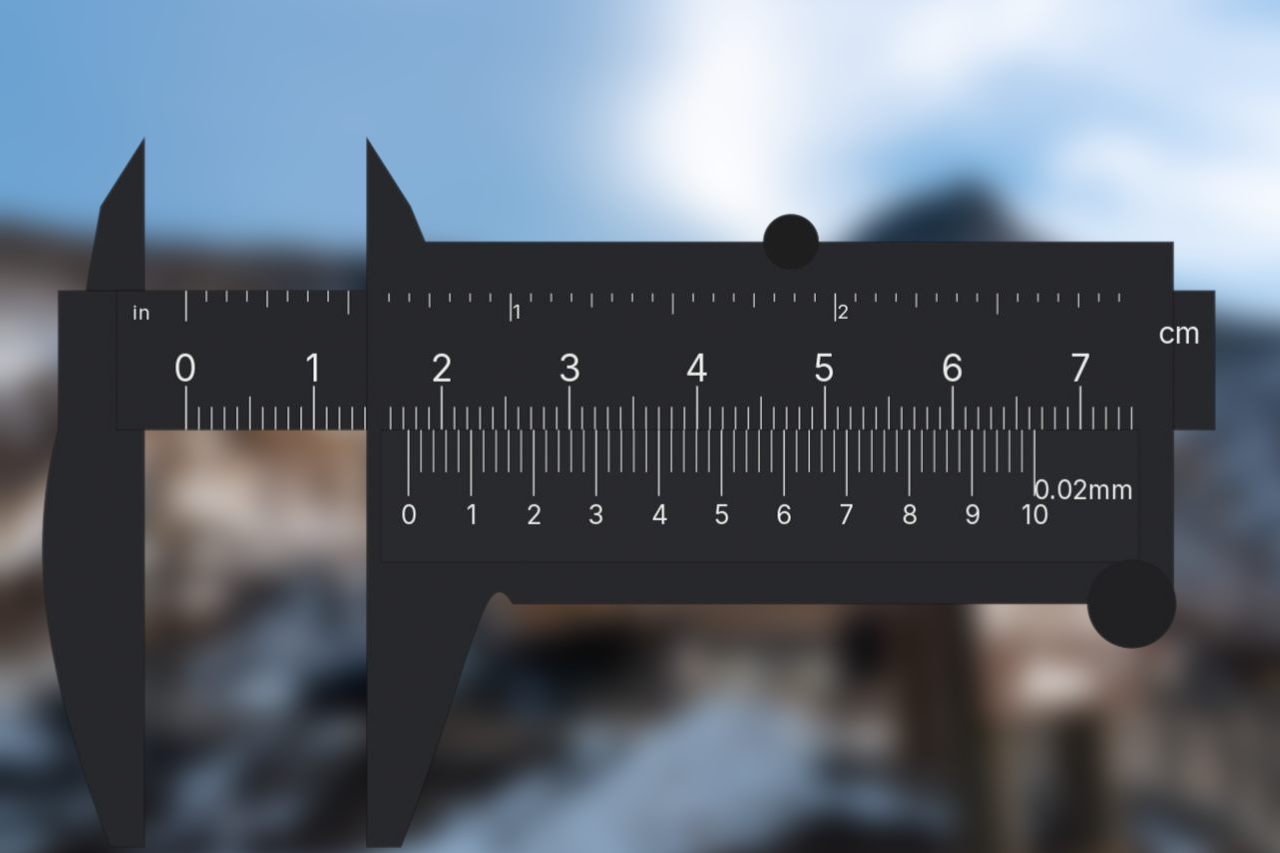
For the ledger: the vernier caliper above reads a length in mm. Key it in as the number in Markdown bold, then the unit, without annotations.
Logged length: **17.4** mm
